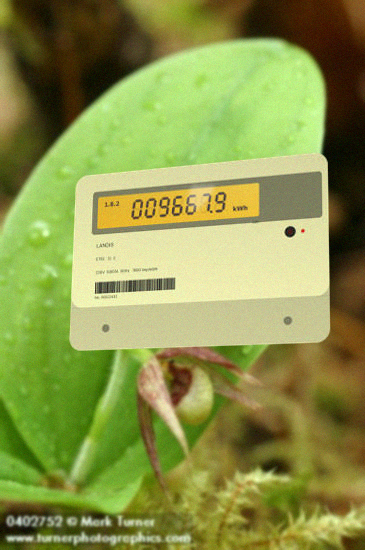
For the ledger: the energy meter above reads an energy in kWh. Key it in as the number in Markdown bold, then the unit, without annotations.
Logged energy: **9667.9** kWh
